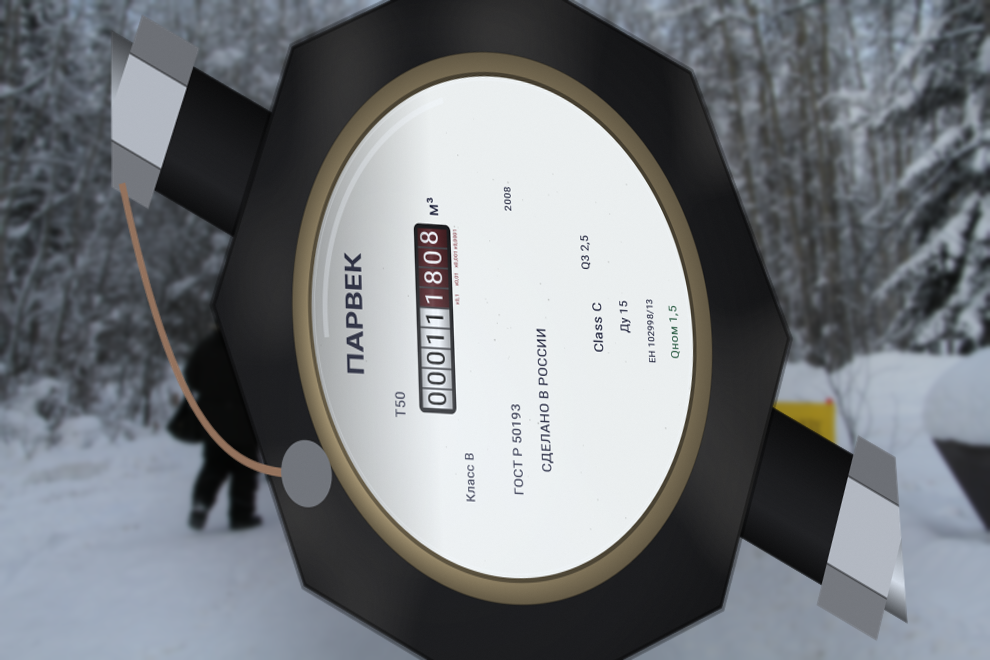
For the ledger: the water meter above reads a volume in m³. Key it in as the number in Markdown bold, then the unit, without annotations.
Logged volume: **11.1808** m³
